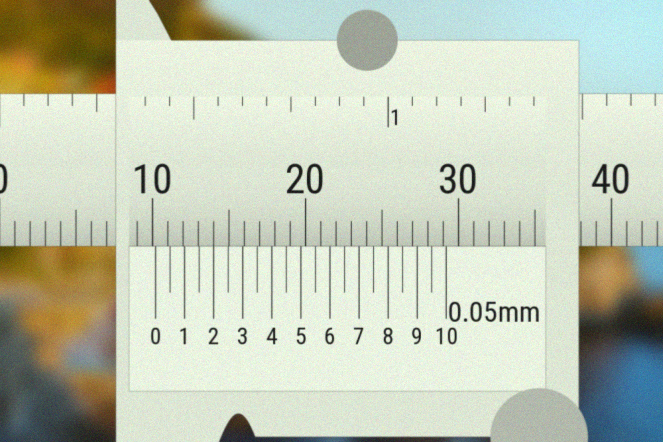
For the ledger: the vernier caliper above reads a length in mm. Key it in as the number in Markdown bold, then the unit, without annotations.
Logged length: **10.2** mm
